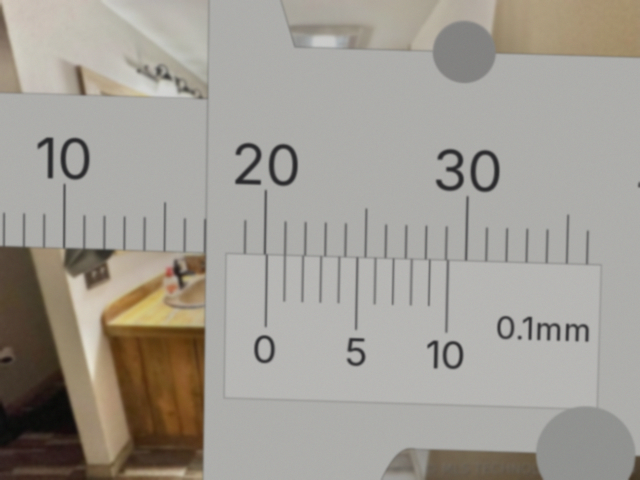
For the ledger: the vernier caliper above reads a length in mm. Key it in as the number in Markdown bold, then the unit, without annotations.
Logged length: **20.1** mm
